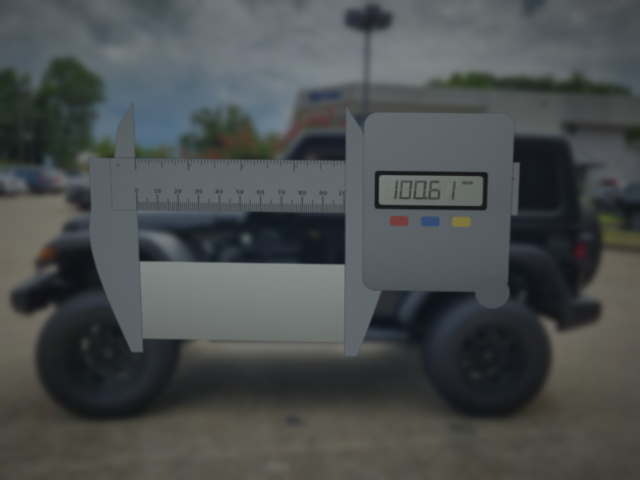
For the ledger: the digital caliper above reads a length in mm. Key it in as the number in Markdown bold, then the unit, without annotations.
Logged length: **100.61** mm
